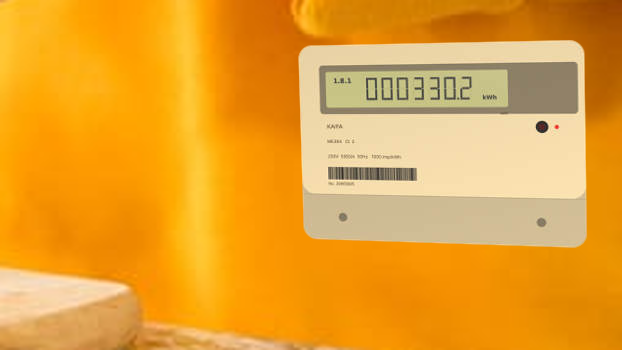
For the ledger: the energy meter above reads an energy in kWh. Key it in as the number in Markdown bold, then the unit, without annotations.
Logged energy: **330.2** kWh
